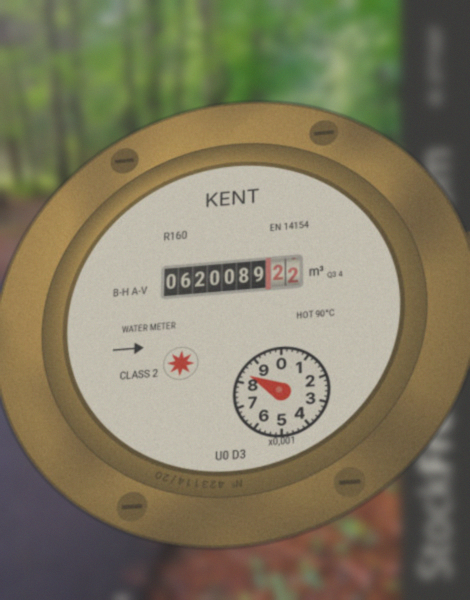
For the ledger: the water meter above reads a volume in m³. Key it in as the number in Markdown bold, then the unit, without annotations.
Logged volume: **620089.218** m³
